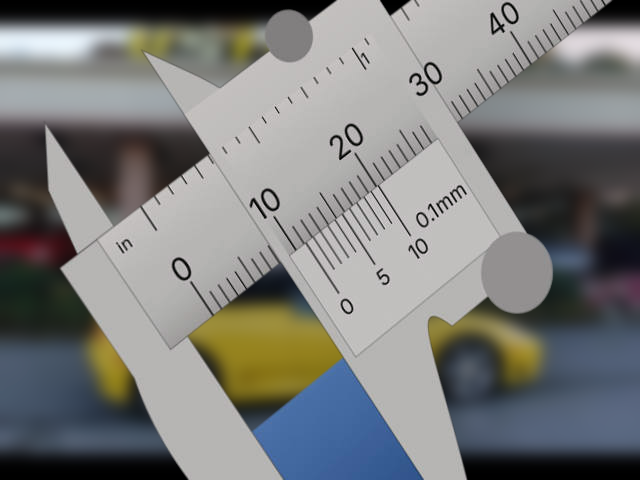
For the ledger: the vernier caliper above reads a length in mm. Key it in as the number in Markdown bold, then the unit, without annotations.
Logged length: **11.2** mm
